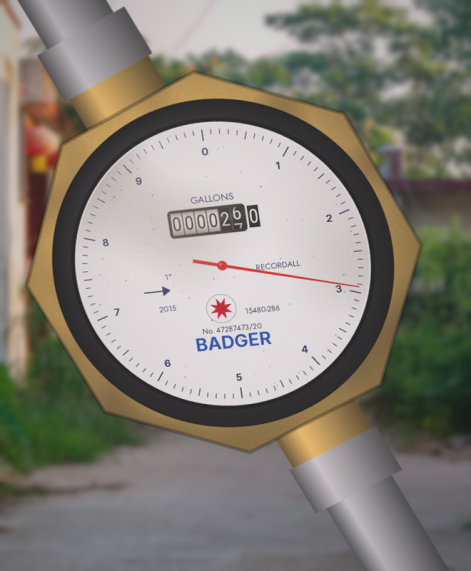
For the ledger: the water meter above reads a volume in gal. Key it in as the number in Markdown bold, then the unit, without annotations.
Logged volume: **262.9** gal
